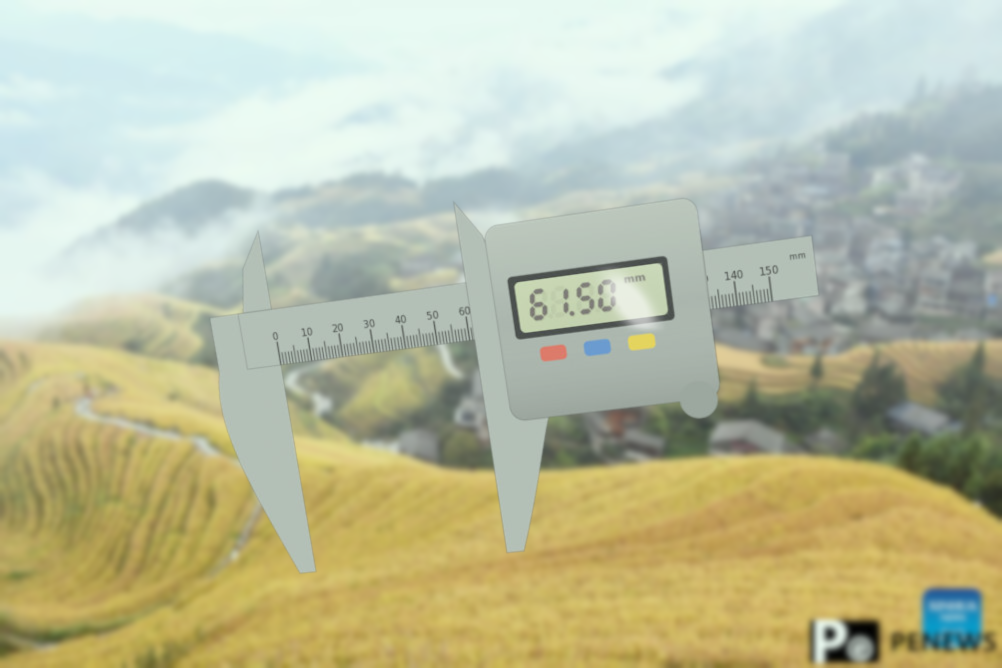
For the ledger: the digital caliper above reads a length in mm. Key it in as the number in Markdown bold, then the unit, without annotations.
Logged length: **61.50** mm
